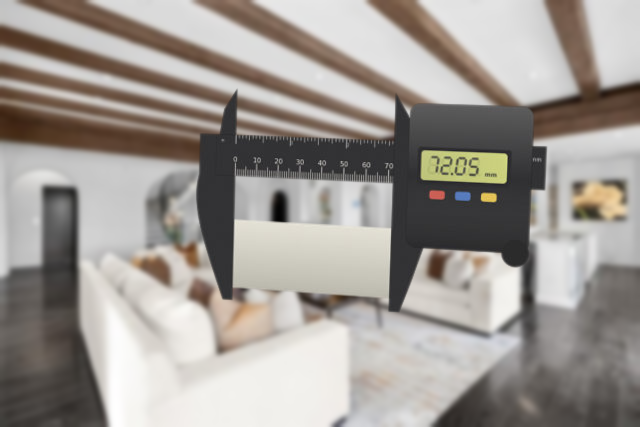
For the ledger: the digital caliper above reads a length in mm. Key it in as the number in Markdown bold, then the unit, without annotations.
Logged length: **72.05** mm
